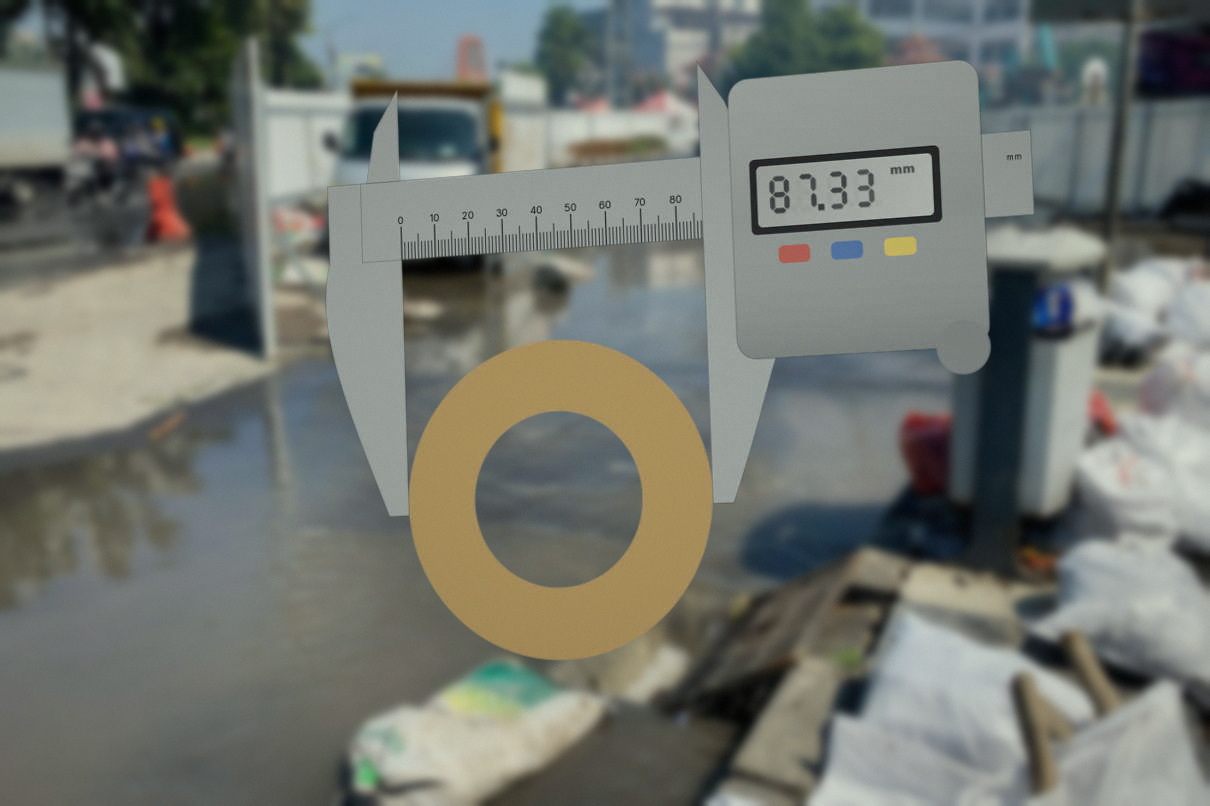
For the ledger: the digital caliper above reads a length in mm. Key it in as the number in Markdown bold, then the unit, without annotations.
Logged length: **87.33** mm
